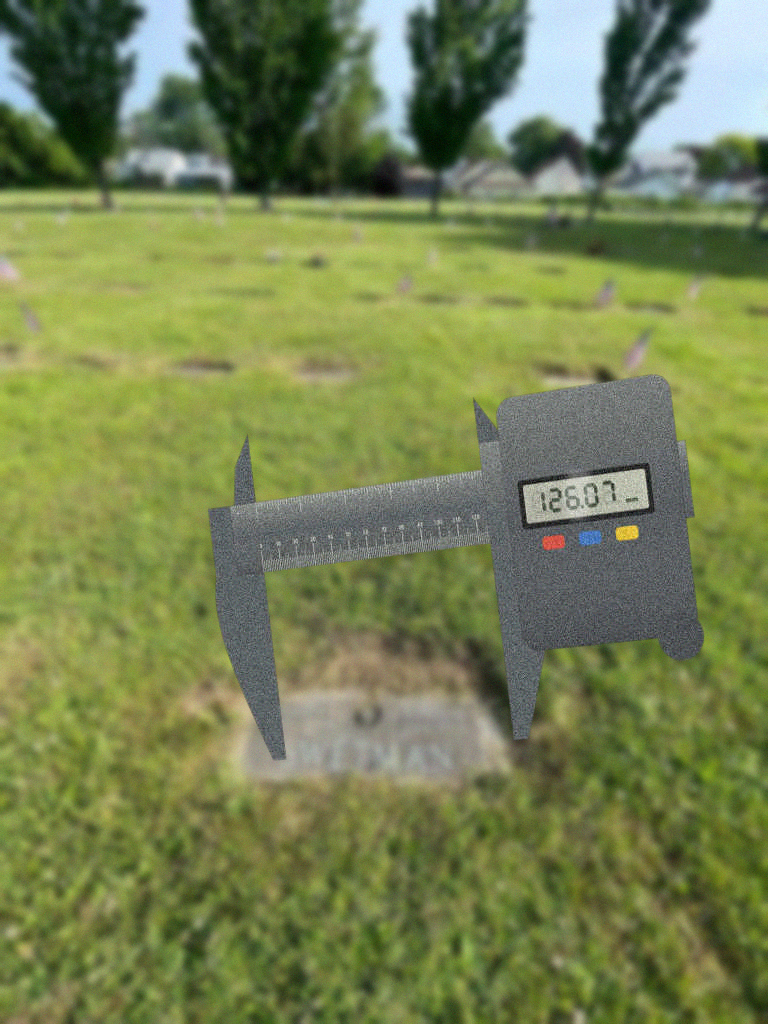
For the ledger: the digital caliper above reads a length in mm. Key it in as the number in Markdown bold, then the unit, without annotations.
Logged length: **126.07** mm
